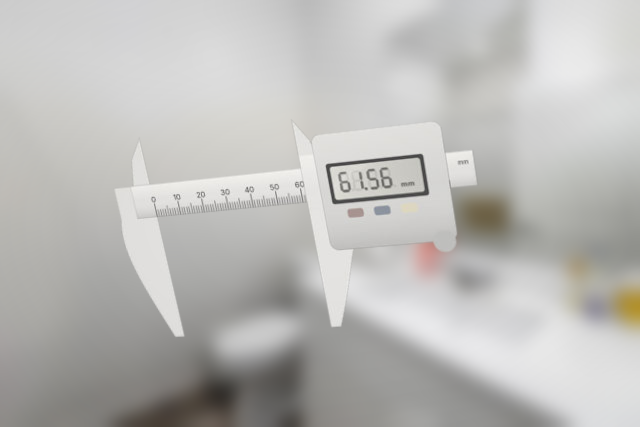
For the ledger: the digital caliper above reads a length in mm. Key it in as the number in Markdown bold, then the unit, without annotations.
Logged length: **61.56** mm
